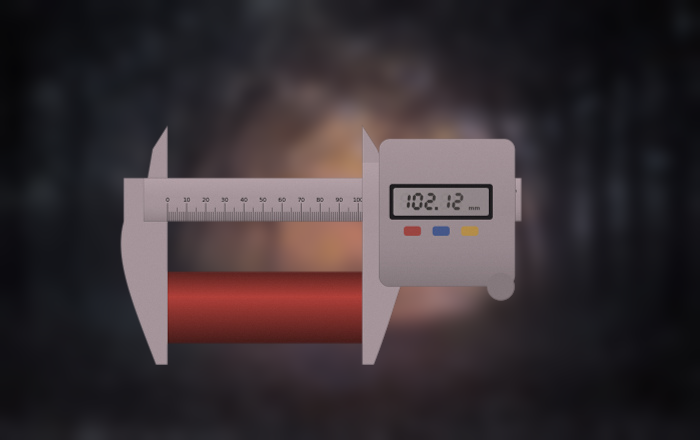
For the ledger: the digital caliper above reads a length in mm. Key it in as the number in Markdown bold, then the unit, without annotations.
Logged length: **102.12** mm
